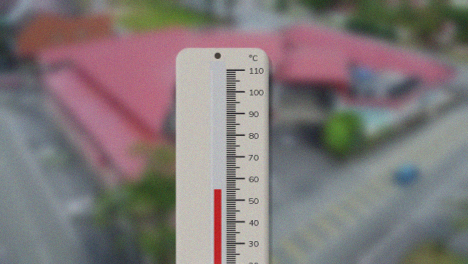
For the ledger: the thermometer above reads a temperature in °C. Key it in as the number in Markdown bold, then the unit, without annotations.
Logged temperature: **55** °C
